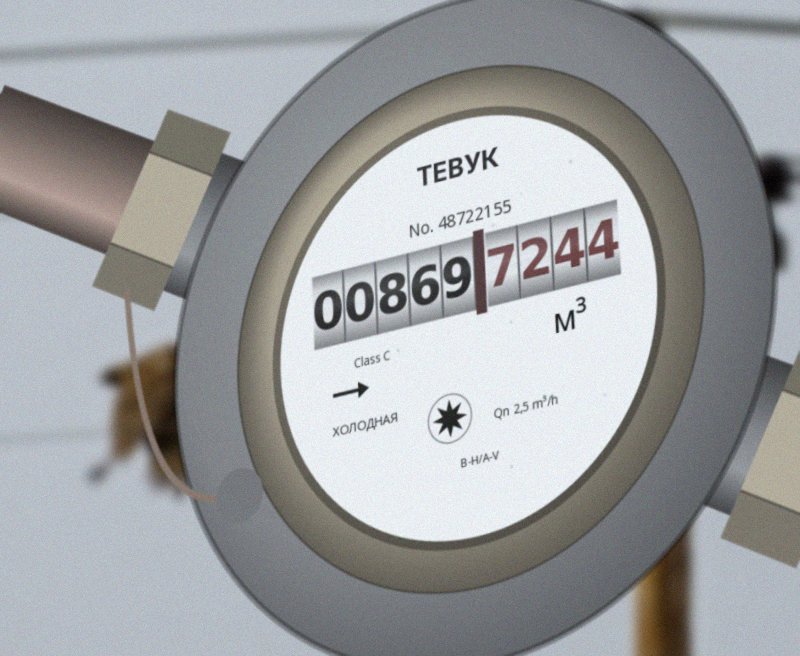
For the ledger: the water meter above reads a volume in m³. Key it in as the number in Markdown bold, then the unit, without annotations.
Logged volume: **869.7244** m³
